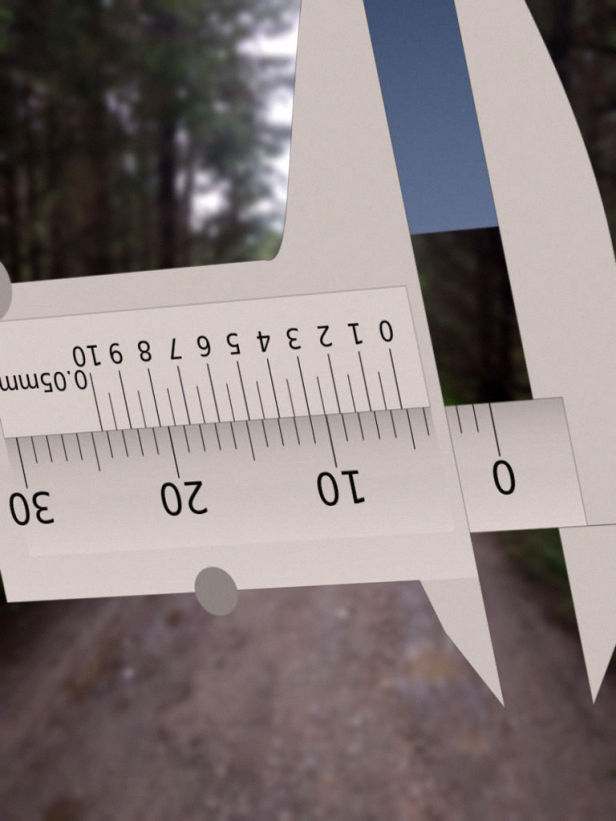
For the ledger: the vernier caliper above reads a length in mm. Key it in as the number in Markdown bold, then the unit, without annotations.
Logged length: **5.3** mm
